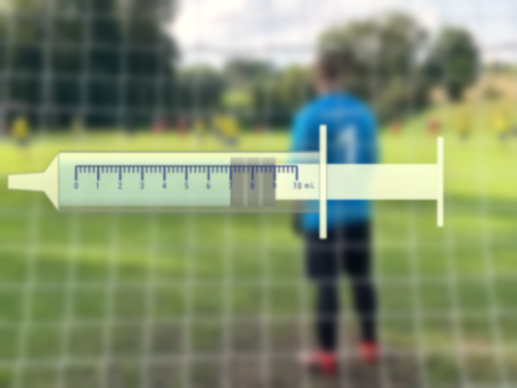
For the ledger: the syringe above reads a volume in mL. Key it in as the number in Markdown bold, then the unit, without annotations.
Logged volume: **7** mL
